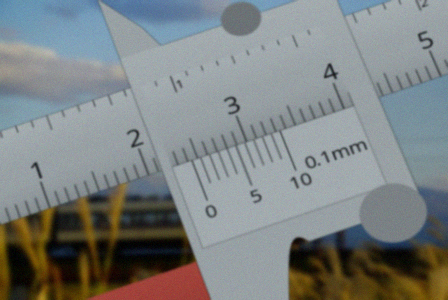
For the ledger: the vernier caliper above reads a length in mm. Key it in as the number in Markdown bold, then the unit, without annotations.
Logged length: **24.4** mm
